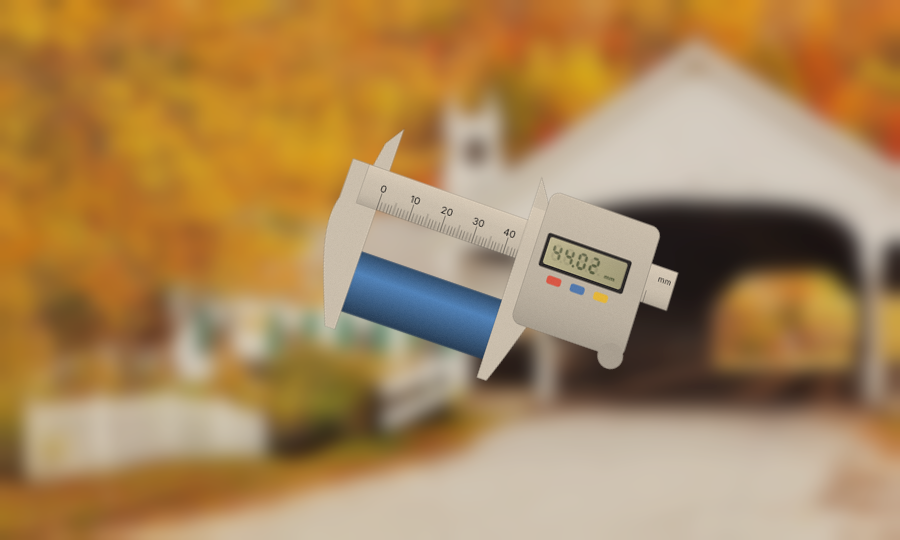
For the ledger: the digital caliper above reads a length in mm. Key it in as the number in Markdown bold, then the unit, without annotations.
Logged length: **44.02** mm
